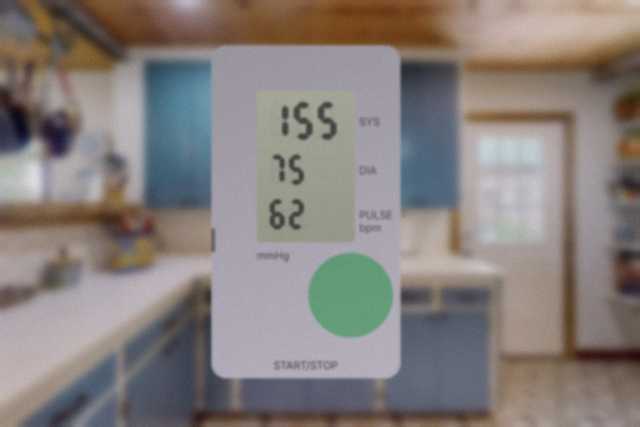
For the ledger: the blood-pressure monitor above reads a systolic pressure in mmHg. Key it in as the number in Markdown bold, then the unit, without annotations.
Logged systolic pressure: **155** mmHg
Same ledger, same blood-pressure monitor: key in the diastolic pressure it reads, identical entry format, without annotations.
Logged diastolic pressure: **75** mmHg
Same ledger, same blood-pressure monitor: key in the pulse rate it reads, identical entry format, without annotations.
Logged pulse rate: **62** bpm
